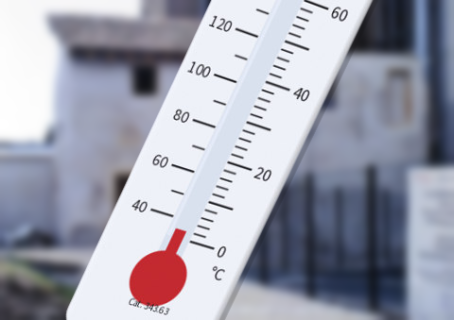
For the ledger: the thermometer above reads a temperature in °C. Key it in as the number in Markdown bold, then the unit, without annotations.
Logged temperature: **2** °C
